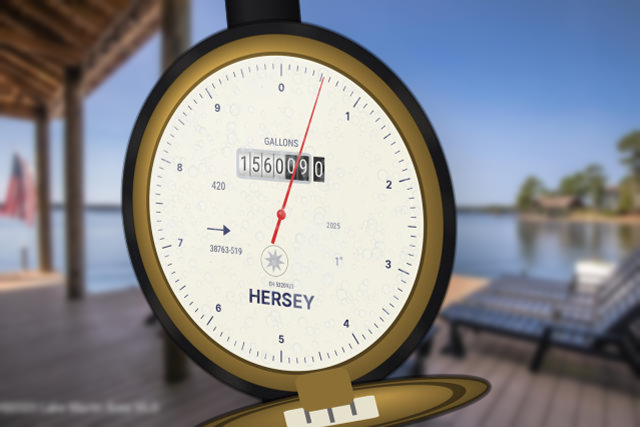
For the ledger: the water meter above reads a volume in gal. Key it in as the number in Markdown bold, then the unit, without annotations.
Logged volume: **1560090.5** gal
